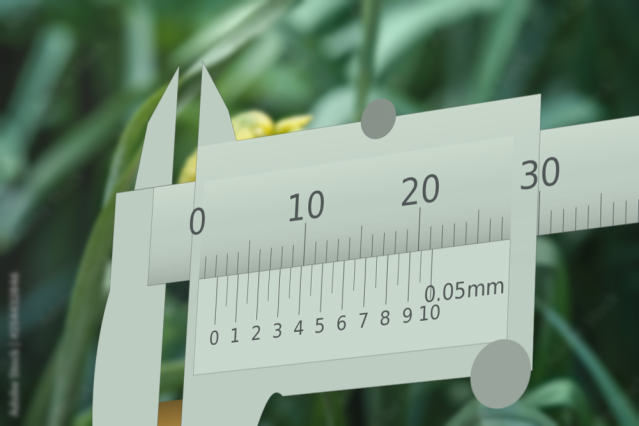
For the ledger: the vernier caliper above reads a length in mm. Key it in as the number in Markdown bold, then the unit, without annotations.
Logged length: **2.2** mm
